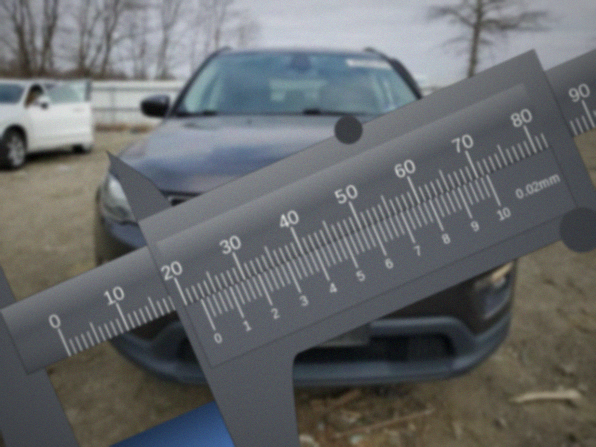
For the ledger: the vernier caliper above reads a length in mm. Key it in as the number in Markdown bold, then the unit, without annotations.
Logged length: **22.5** mm
